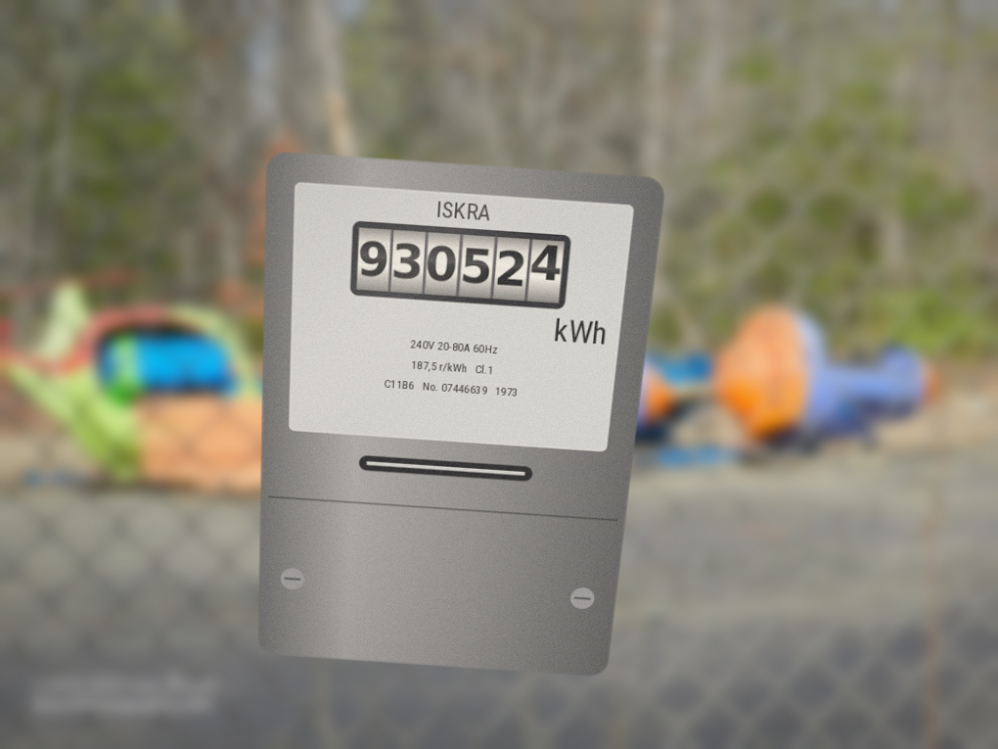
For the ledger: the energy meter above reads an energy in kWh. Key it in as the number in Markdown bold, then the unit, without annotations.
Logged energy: **930524** kWh
